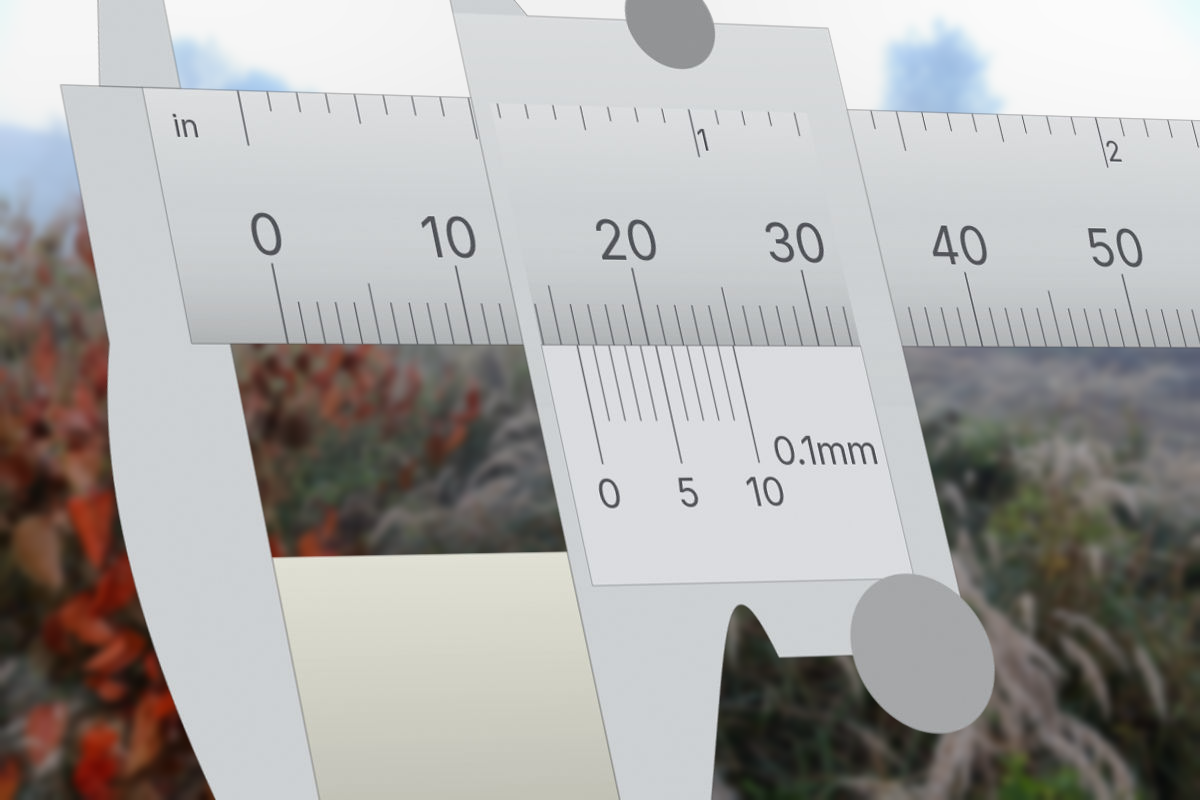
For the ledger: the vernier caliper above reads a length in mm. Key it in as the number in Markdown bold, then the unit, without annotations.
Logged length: **15.9** mm
